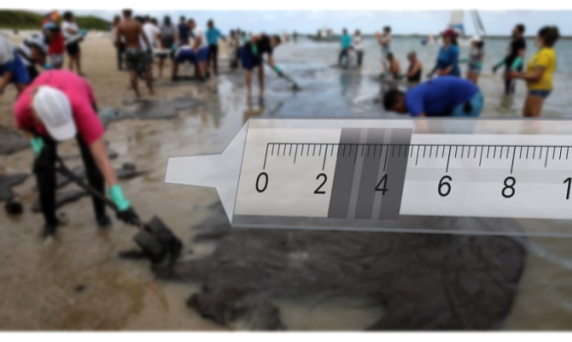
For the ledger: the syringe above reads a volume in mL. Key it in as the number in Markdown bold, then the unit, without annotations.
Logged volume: **2.4** mL
